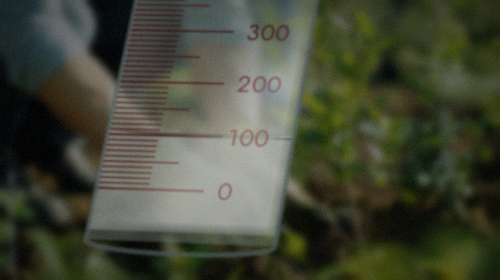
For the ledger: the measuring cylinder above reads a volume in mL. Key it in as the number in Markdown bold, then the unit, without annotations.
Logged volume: **100** mL
